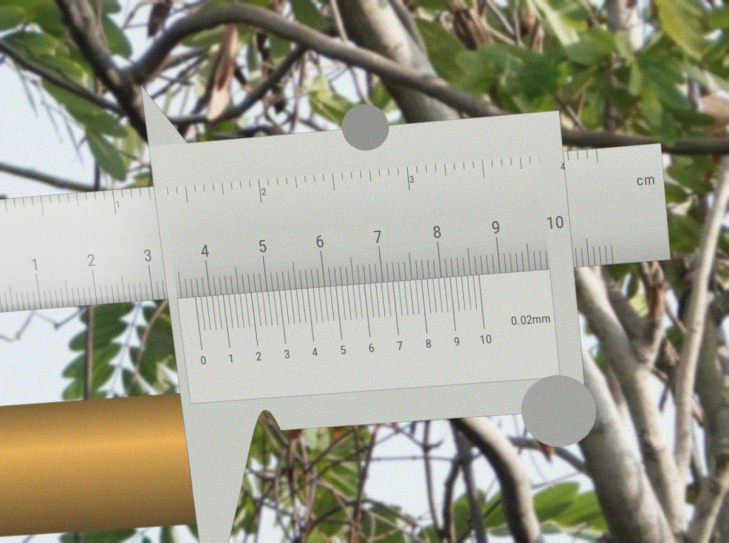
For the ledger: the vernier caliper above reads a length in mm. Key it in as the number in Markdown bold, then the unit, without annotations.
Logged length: **37.4** mm
